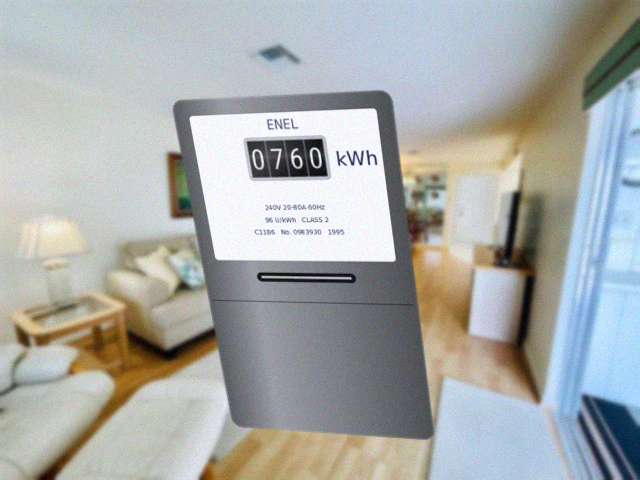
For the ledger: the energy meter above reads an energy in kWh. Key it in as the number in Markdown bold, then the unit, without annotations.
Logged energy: **760** kWh
